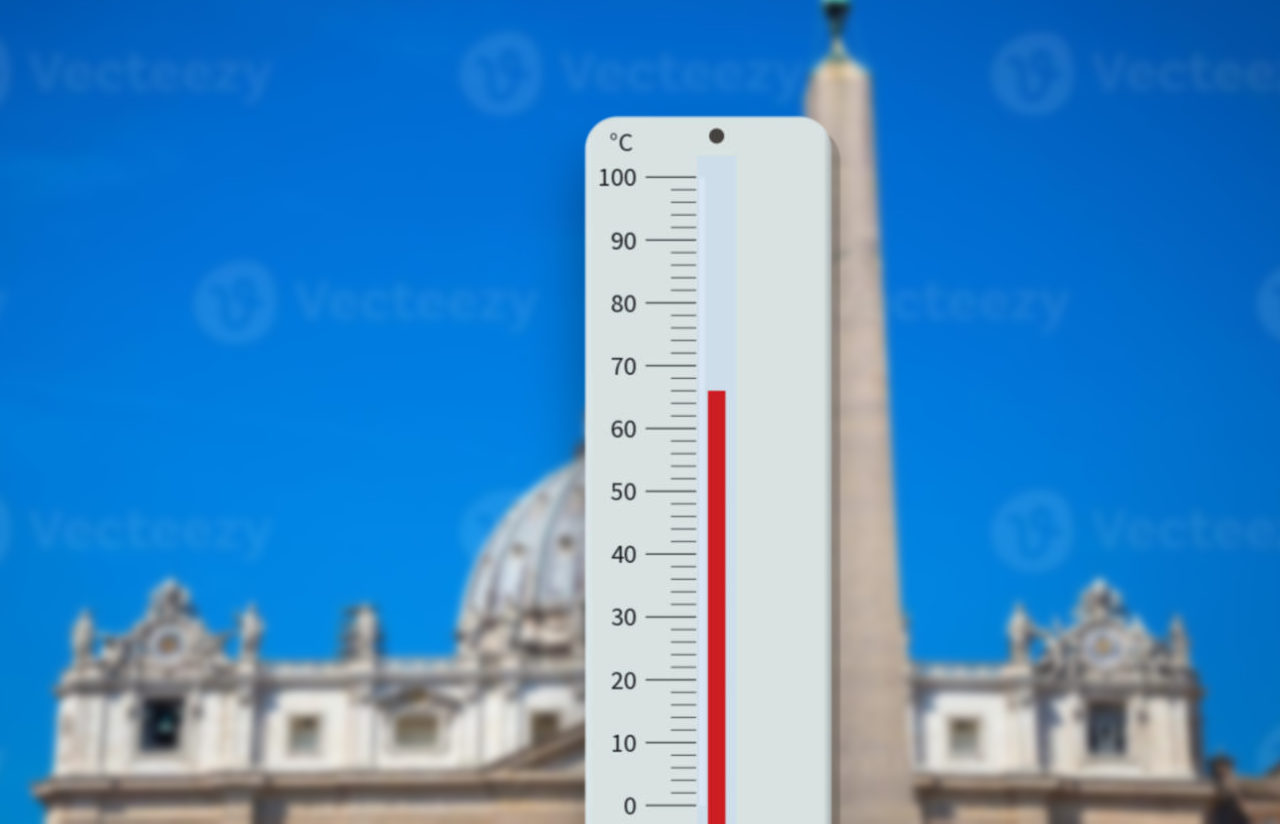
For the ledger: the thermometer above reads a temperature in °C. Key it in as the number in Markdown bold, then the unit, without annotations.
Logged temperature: **66** °C
